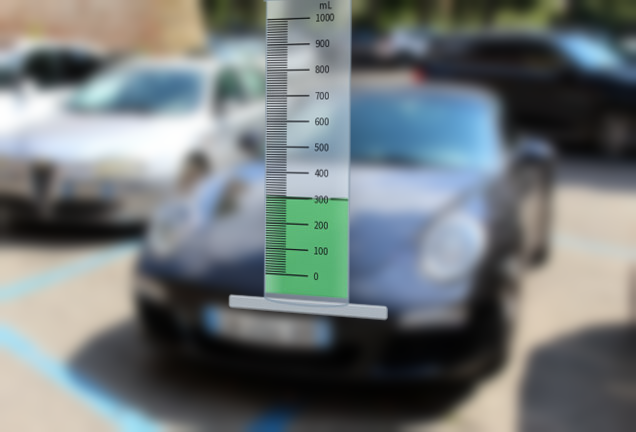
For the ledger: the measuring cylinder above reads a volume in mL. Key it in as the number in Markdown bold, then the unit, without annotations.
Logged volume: **300** mL
